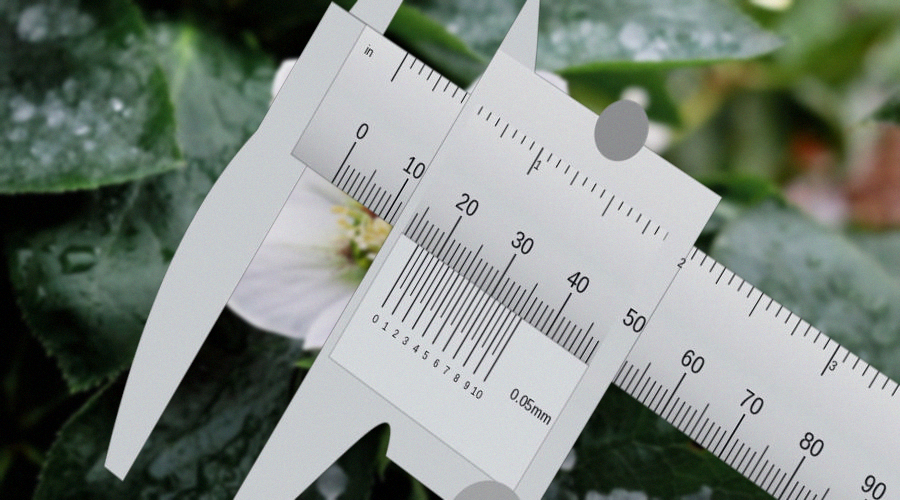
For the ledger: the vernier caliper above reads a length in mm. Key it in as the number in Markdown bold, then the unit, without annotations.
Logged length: **16.6** mm
